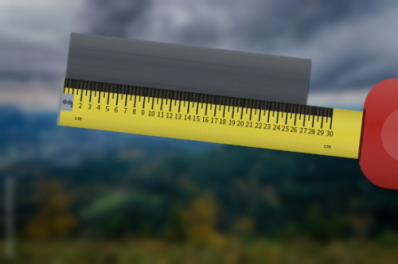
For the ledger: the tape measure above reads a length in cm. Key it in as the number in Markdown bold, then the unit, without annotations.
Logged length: **27** cm
